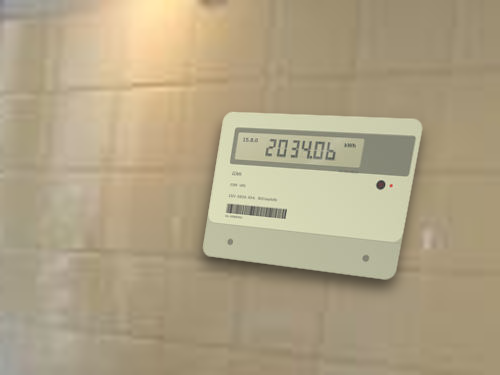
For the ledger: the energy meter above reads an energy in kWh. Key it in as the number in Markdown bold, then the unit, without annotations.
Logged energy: **2034.06** kWh
